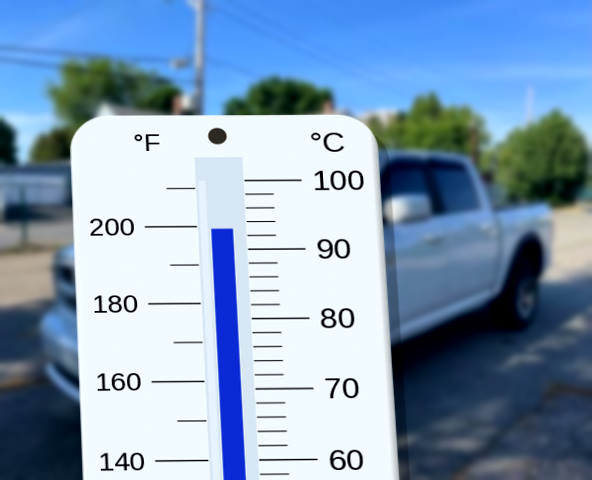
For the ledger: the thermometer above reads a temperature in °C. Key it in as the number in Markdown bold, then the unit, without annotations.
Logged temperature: **93** °C
